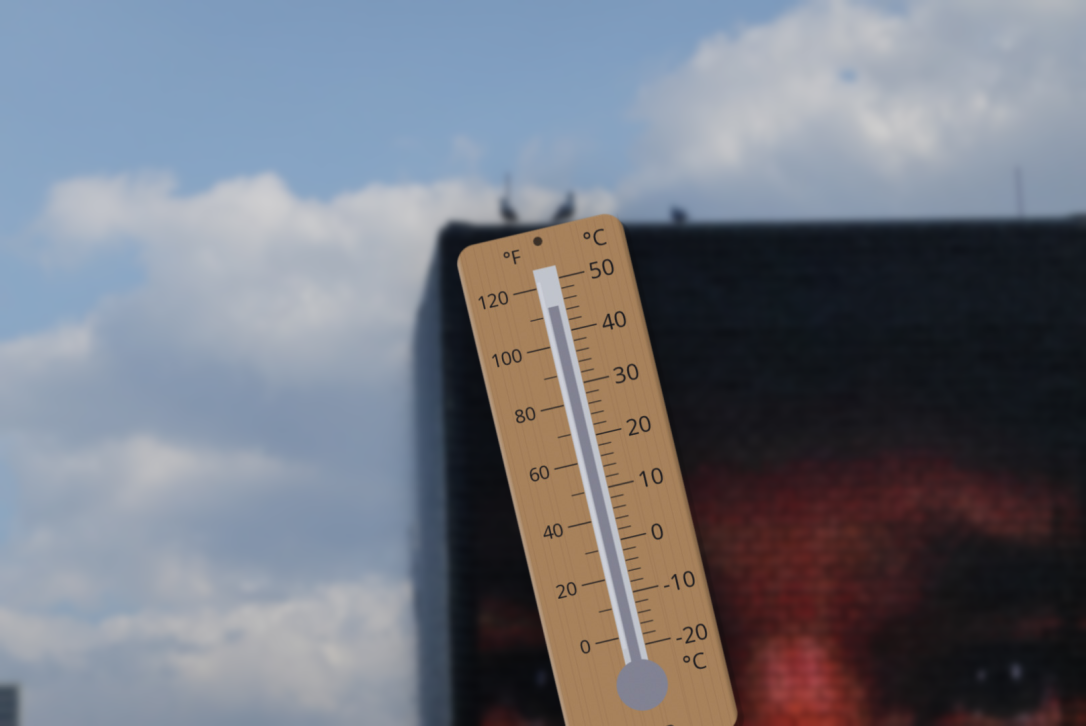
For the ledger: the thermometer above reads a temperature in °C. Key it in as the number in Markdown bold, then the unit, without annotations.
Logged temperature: **45** °C
